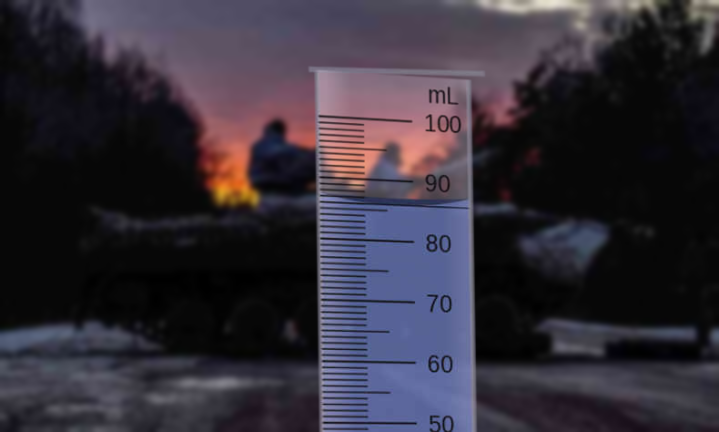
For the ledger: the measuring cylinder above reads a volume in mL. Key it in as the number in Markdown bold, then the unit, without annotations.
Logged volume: **86** mL
